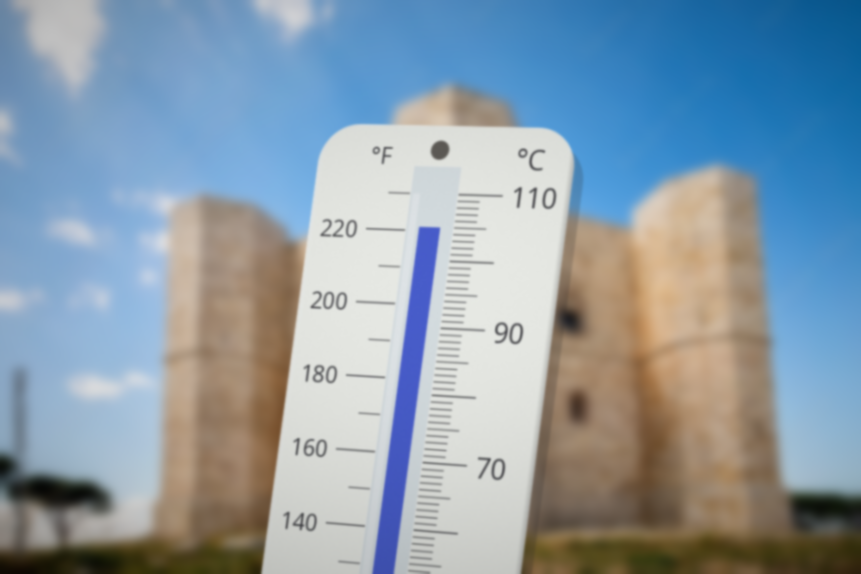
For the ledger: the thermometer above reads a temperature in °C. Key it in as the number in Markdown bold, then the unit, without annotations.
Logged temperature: **105** °C
